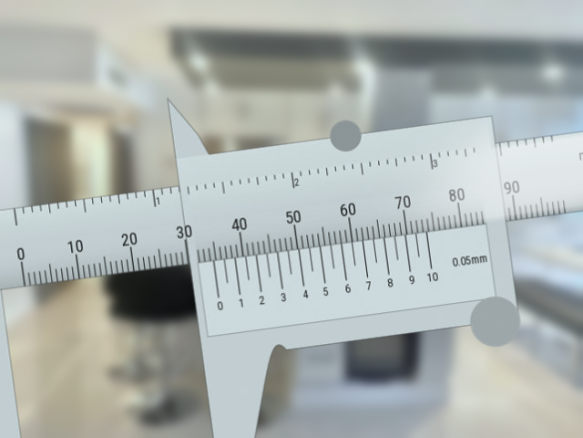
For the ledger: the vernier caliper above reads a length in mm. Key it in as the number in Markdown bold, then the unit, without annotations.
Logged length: **34.6** mm
